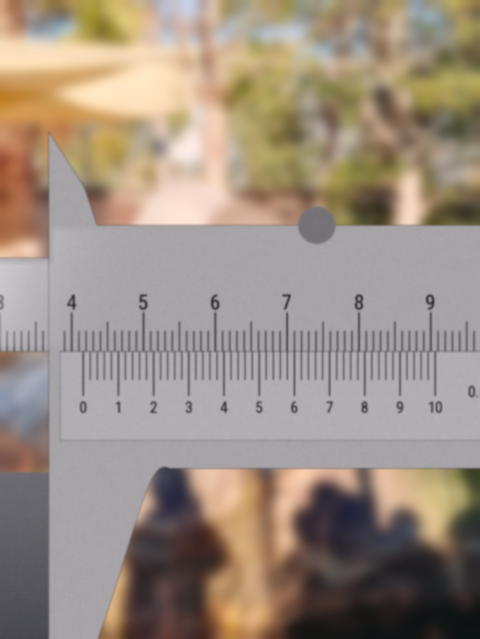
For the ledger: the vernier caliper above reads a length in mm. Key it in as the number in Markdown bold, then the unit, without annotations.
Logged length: **41.6** mm
